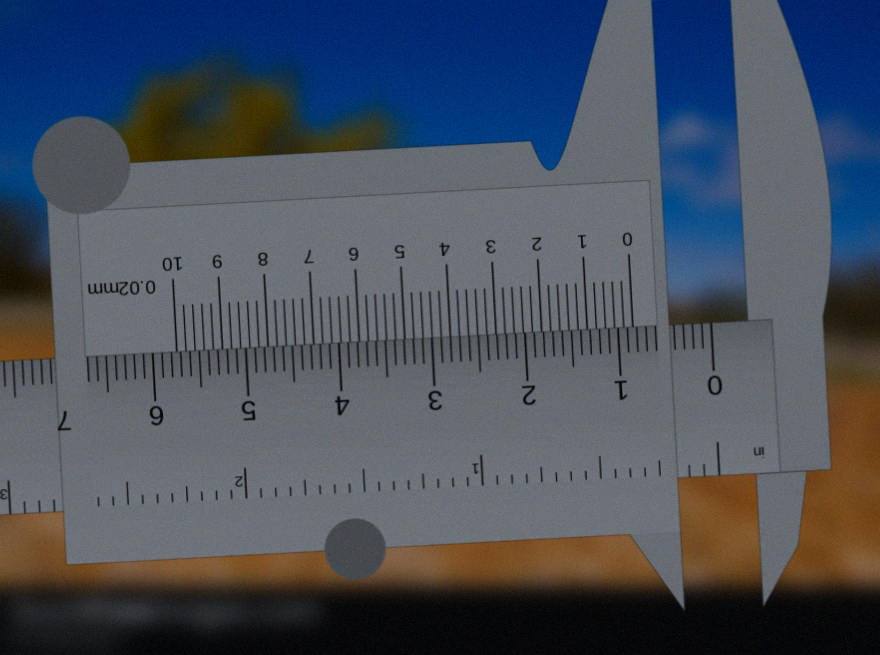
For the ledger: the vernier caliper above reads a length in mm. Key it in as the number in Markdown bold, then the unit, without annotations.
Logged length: **8.4** mm
